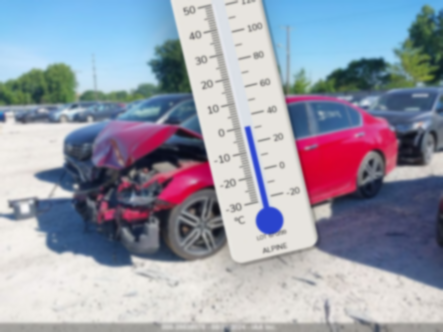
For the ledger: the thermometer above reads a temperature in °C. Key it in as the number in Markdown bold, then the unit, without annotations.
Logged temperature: **0** °C
